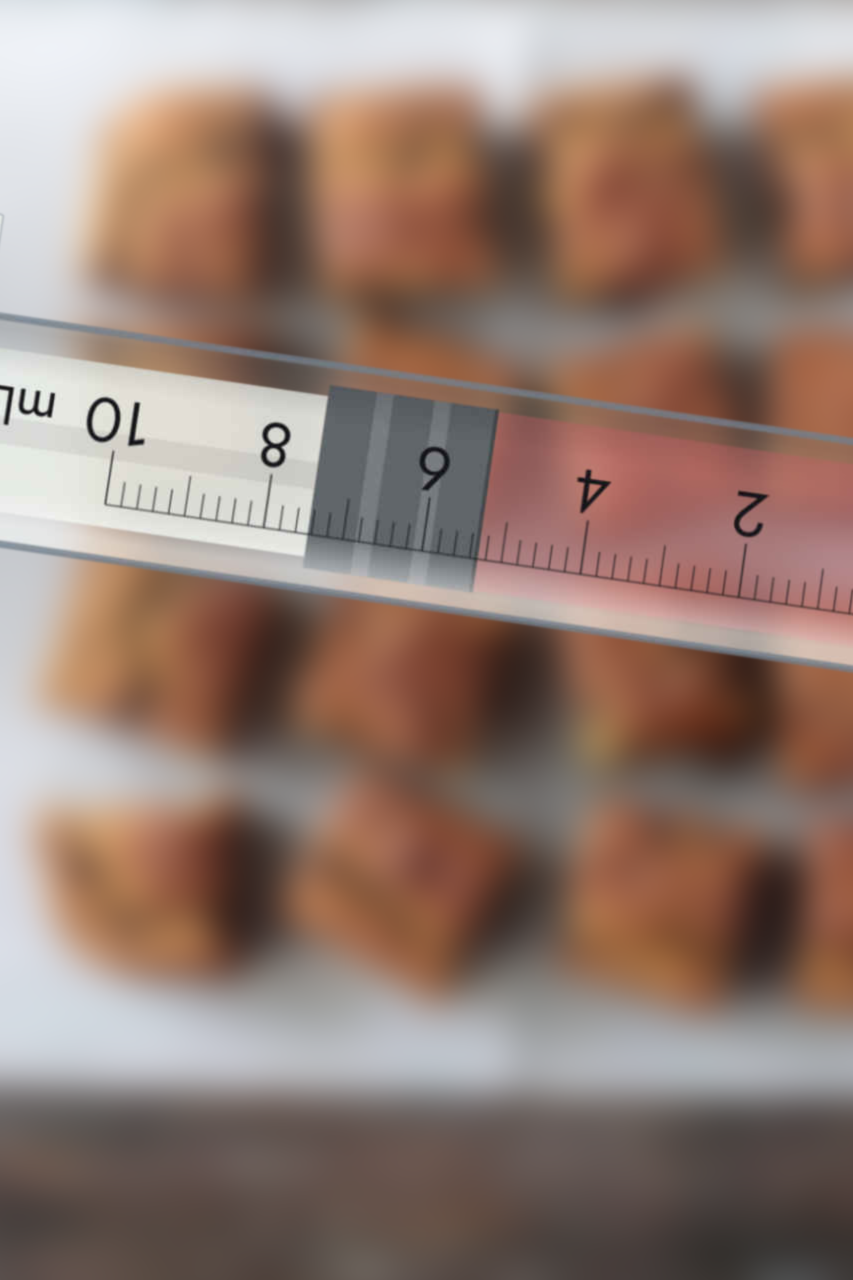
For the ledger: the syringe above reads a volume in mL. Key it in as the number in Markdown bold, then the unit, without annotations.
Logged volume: **5.3** mL
